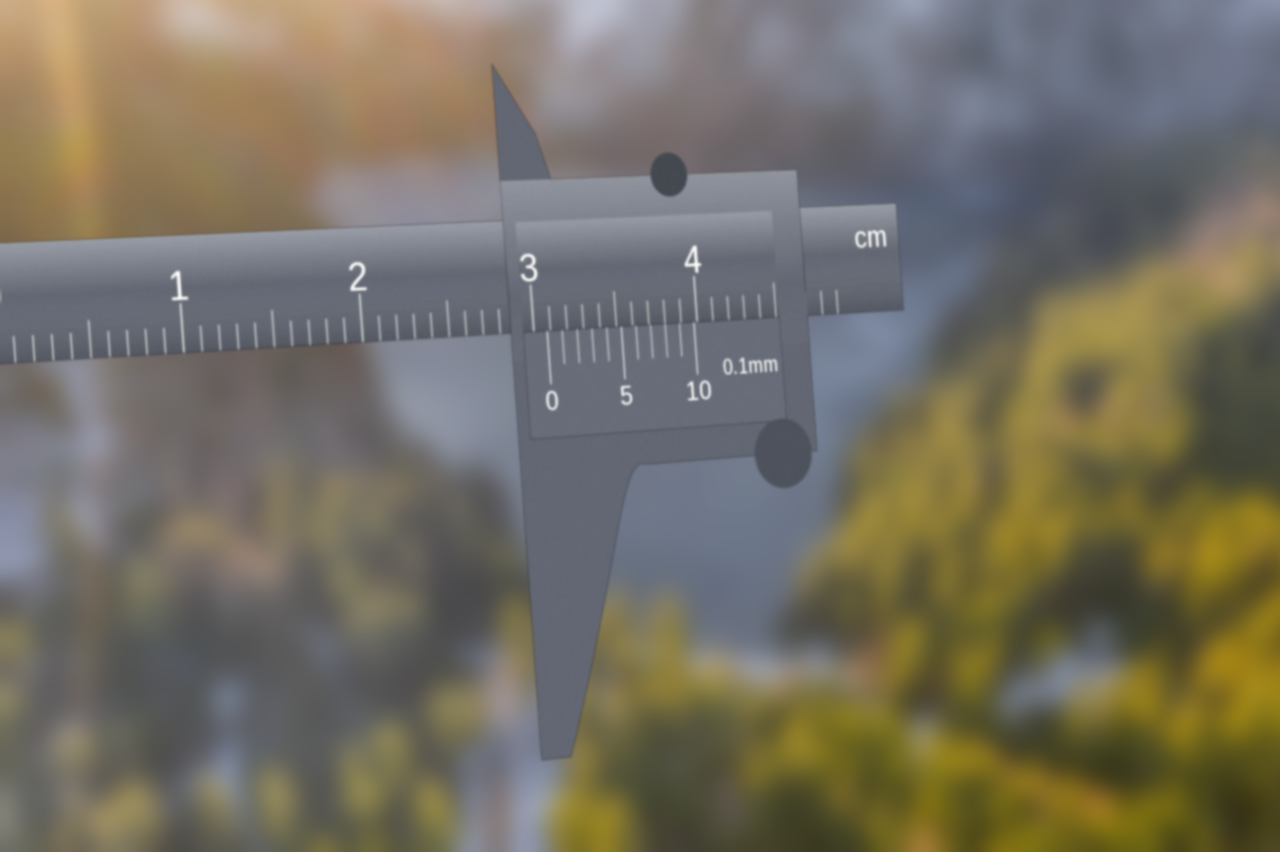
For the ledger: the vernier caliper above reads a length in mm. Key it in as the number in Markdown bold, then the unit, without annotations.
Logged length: **30.8** mm
